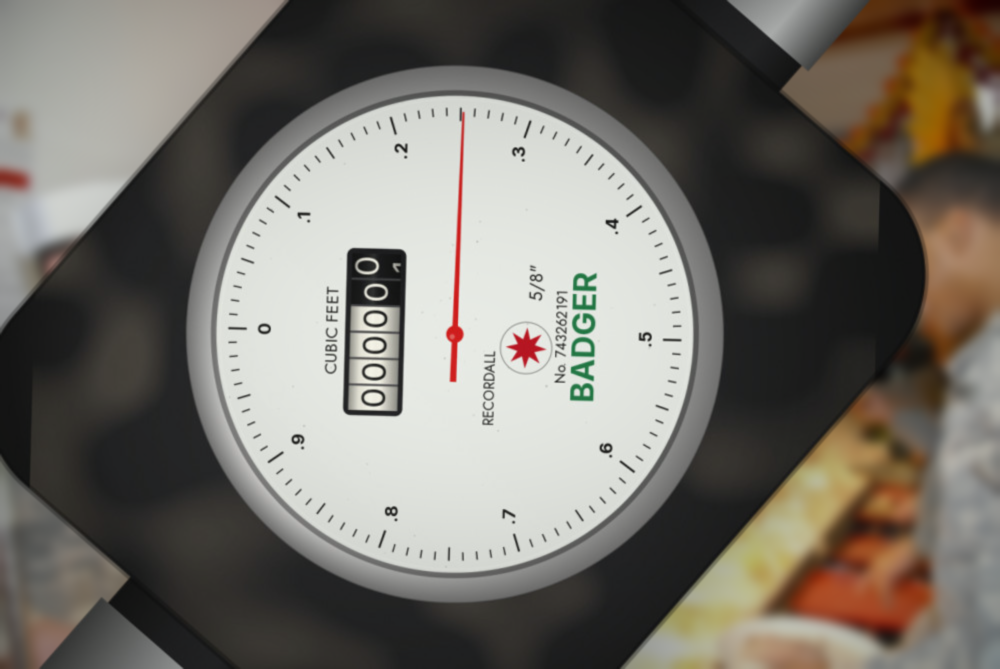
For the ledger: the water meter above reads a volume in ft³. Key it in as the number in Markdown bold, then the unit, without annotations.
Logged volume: **0.25** ft³
